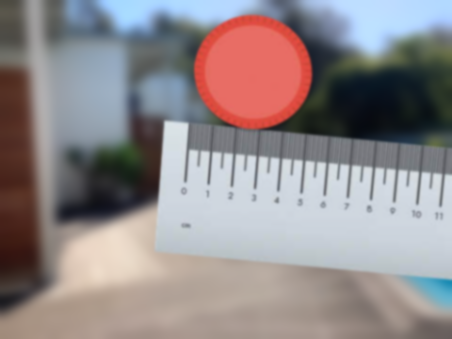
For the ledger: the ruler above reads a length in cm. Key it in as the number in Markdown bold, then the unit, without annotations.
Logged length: **5** cm
